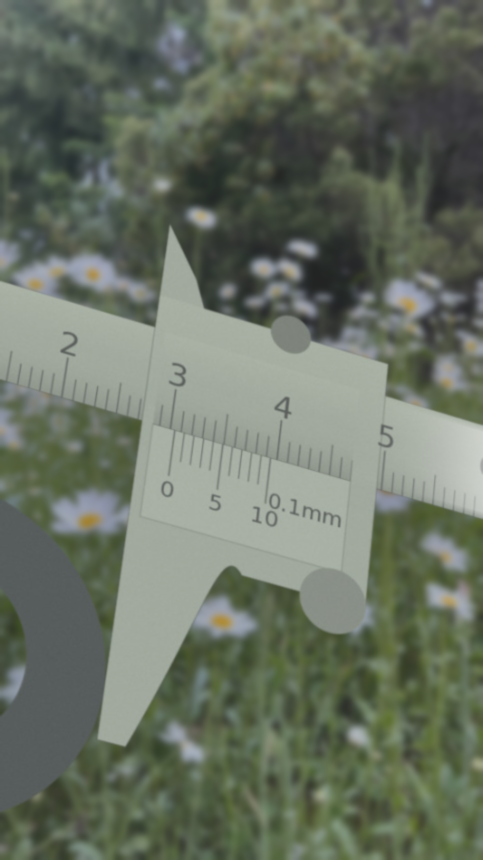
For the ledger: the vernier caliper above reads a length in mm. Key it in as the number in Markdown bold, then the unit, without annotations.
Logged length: **30.4** mm
